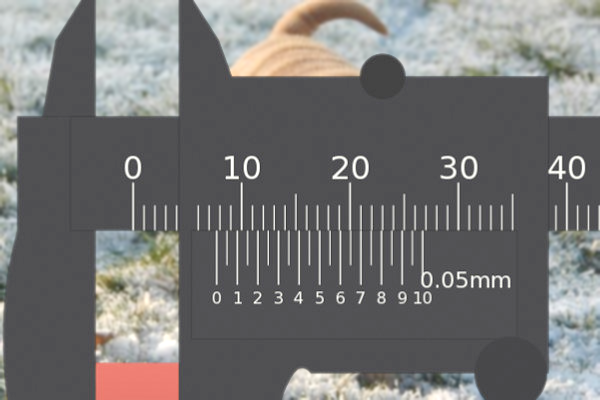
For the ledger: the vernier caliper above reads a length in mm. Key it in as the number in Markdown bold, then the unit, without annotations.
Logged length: **7.7** mm
